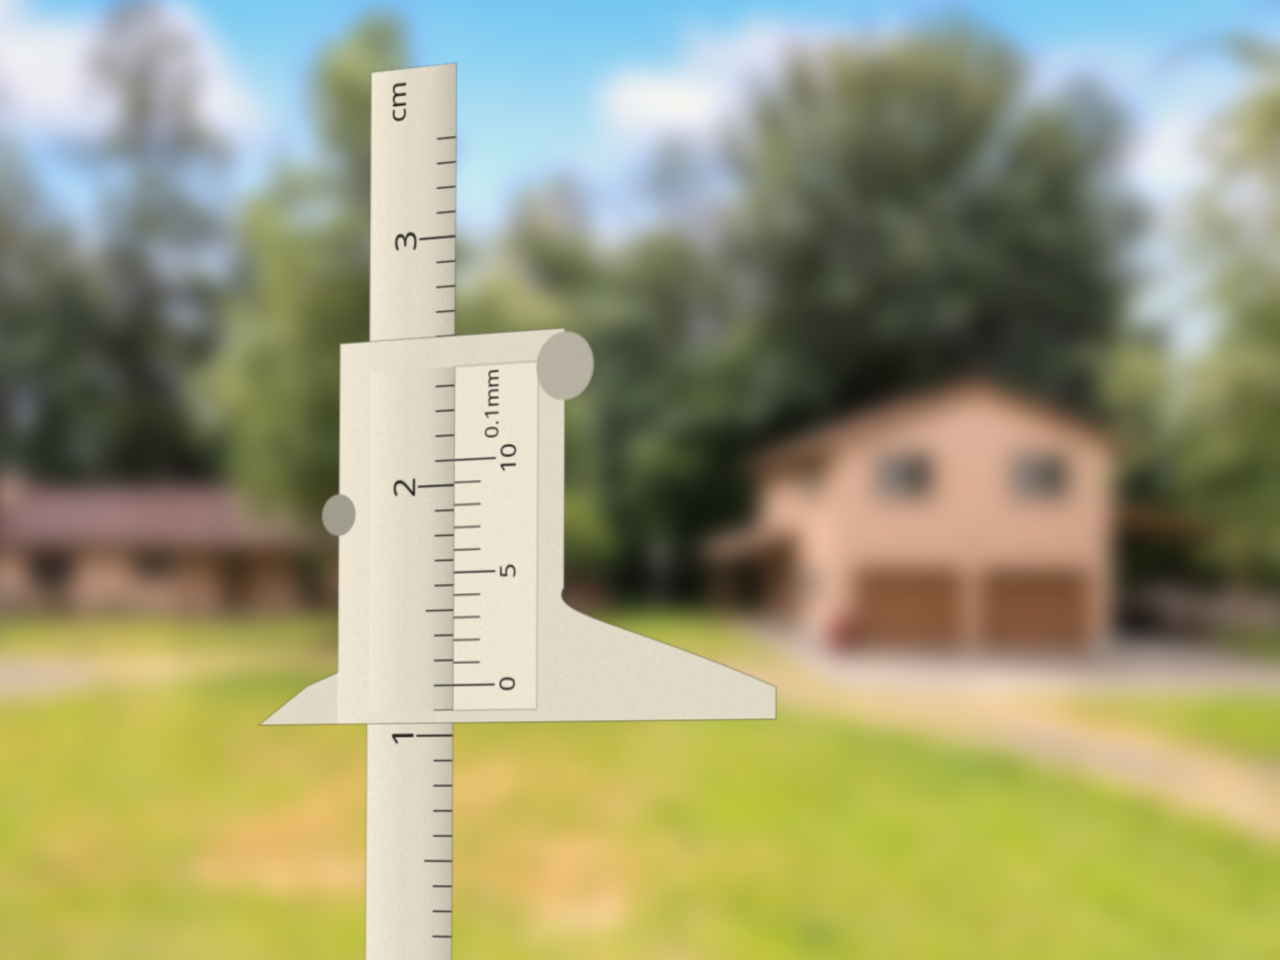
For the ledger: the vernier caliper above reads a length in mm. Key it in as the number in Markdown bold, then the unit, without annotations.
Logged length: **12.0** mm
